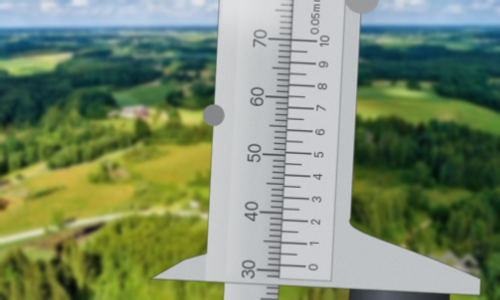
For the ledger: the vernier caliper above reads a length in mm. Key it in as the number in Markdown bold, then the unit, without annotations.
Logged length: **31.0** mm
